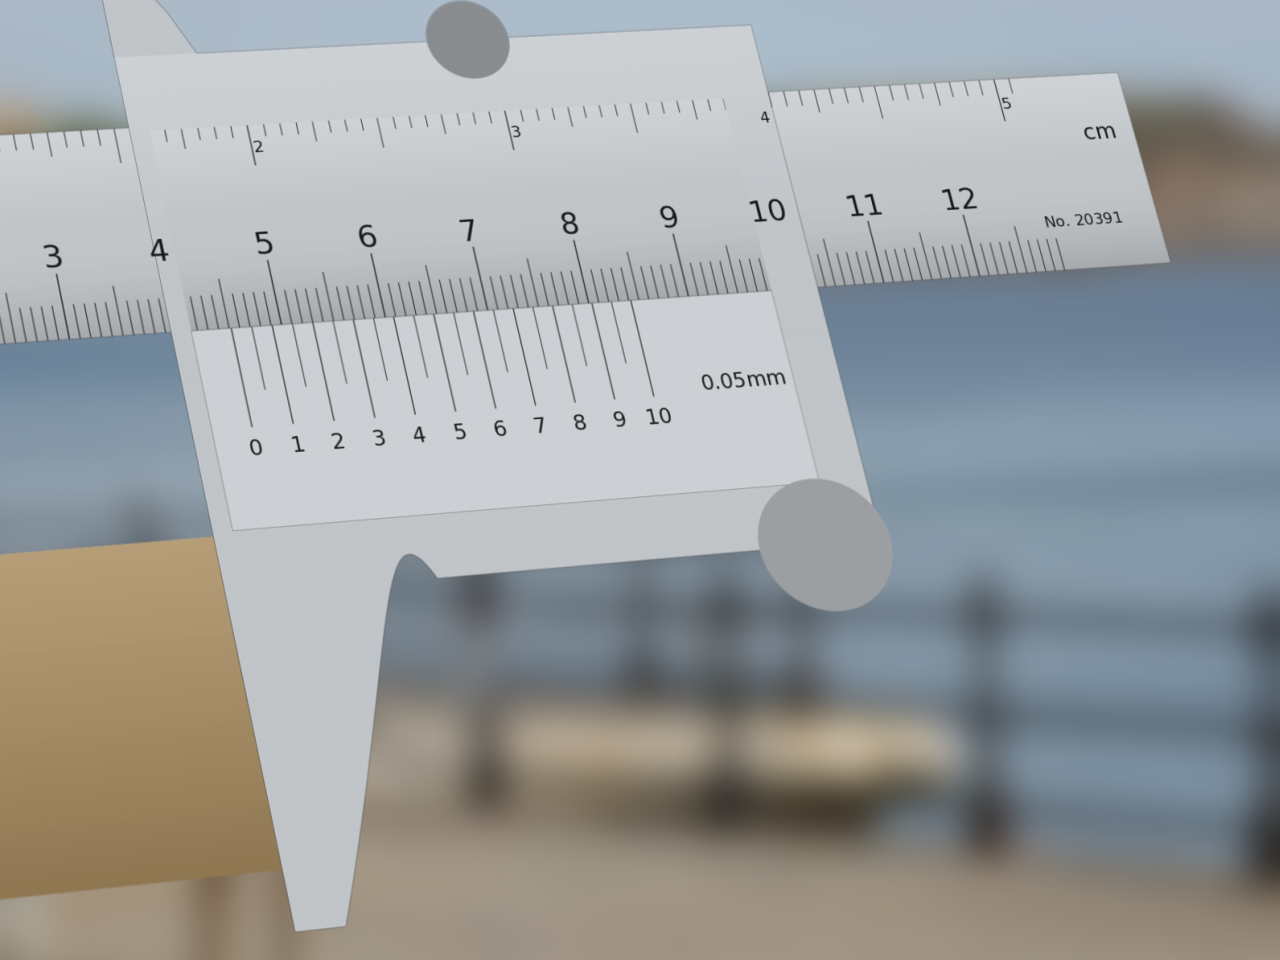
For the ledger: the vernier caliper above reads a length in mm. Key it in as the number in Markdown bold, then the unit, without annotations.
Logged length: **45.2** mm
